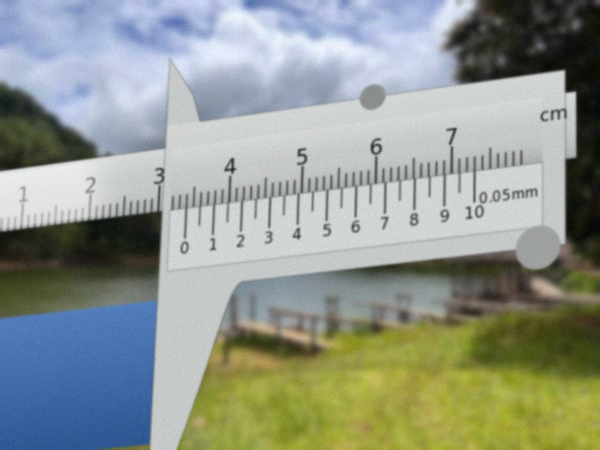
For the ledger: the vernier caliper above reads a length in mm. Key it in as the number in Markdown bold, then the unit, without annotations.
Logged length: **34.0** mm
